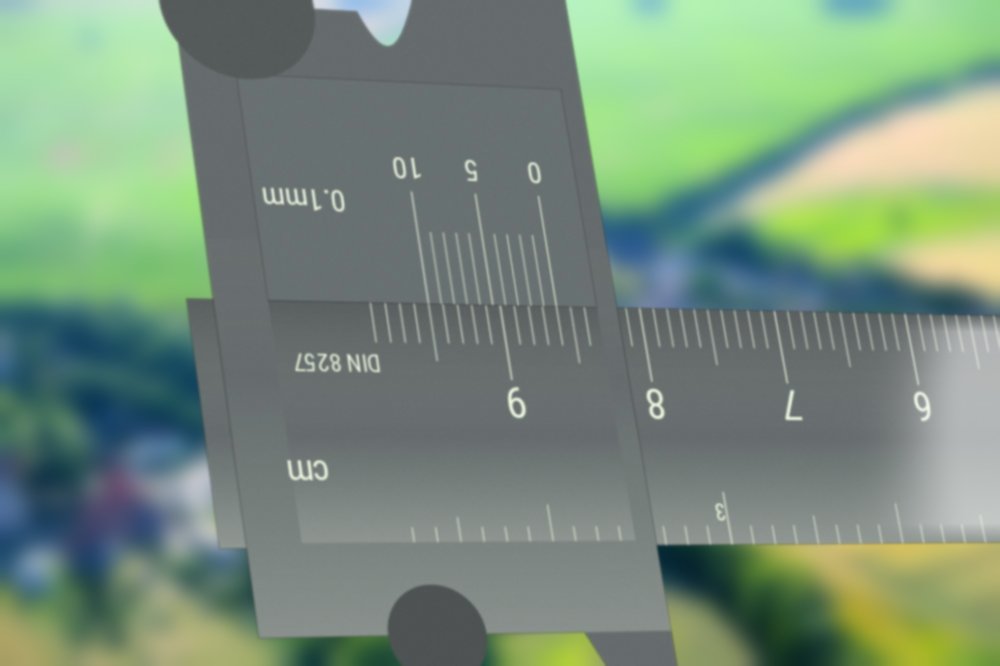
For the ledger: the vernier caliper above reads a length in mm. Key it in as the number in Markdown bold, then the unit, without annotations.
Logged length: **86.0** mm
